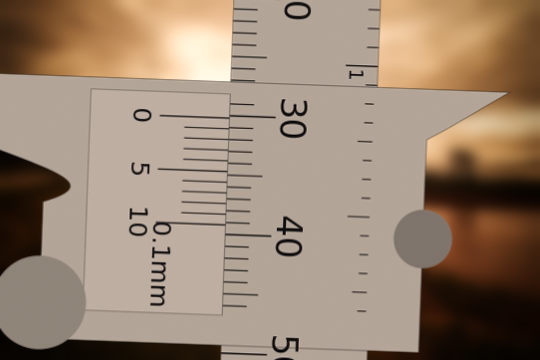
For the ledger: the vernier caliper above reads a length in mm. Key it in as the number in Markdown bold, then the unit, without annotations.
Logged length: **30.2** mm
